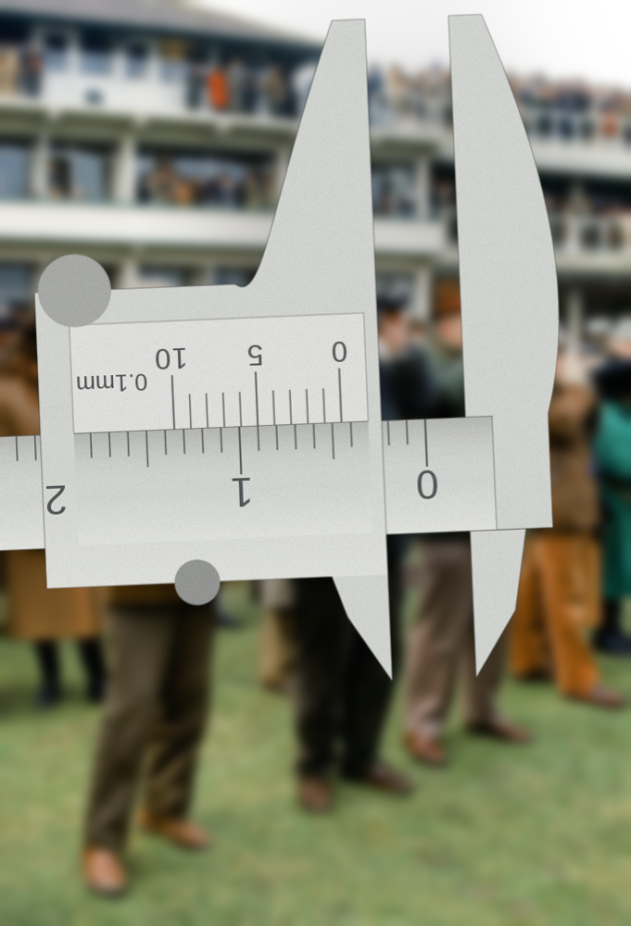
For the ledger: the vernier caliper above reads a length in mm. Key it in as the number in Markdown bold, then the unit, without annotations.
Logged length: **4.5** mm
